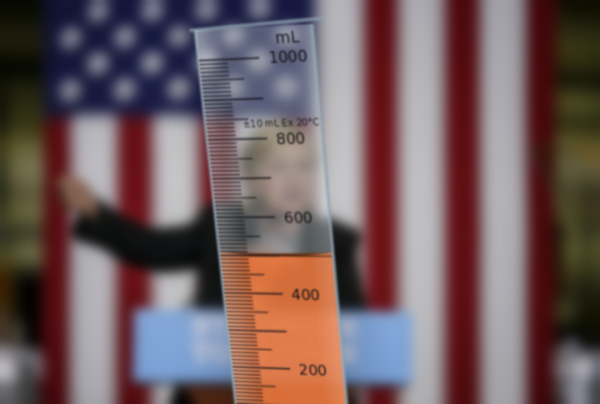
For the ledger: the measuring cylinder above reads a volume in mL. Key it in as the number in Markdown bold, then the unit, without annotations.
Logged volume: **500** mL
